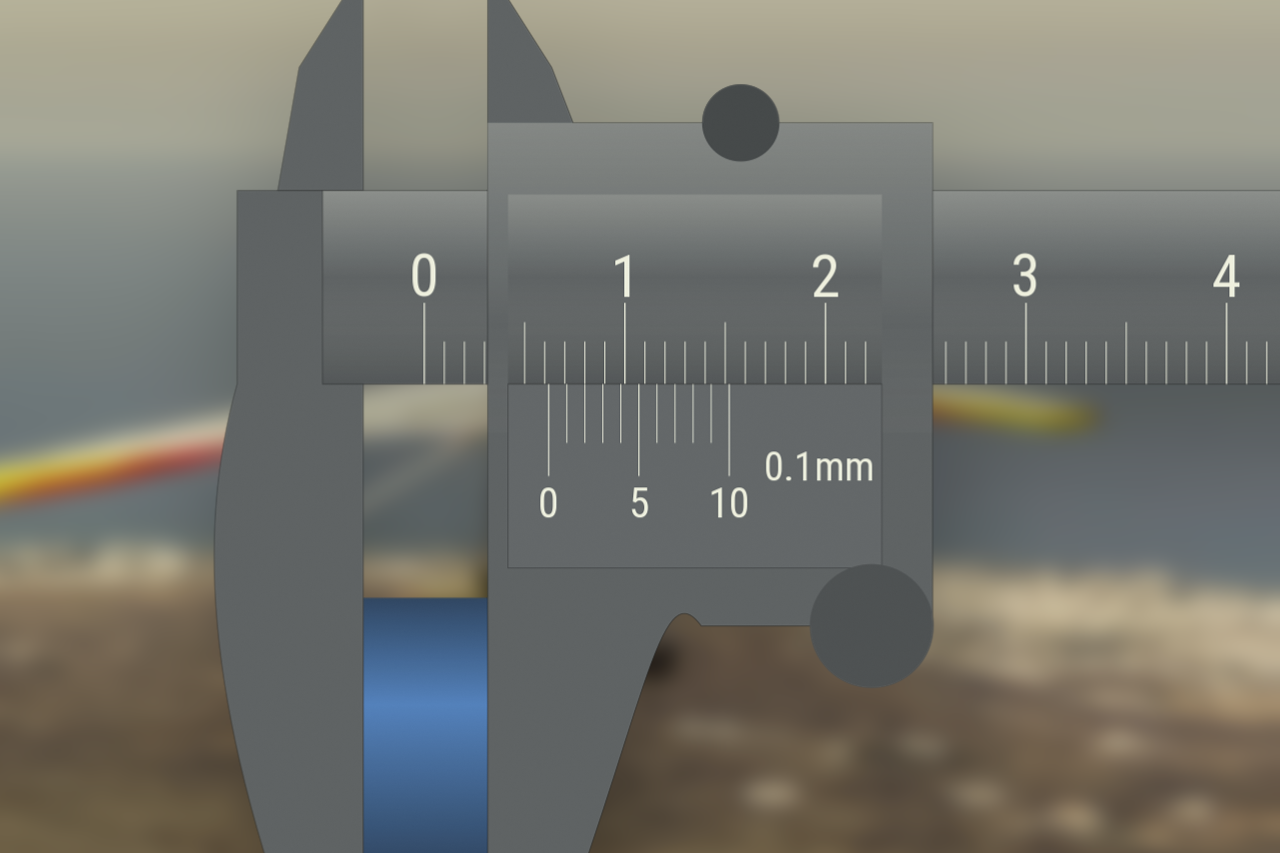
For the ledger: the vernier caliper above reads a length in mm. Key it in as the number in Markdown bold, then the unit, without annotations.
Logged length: **6.2** mm
